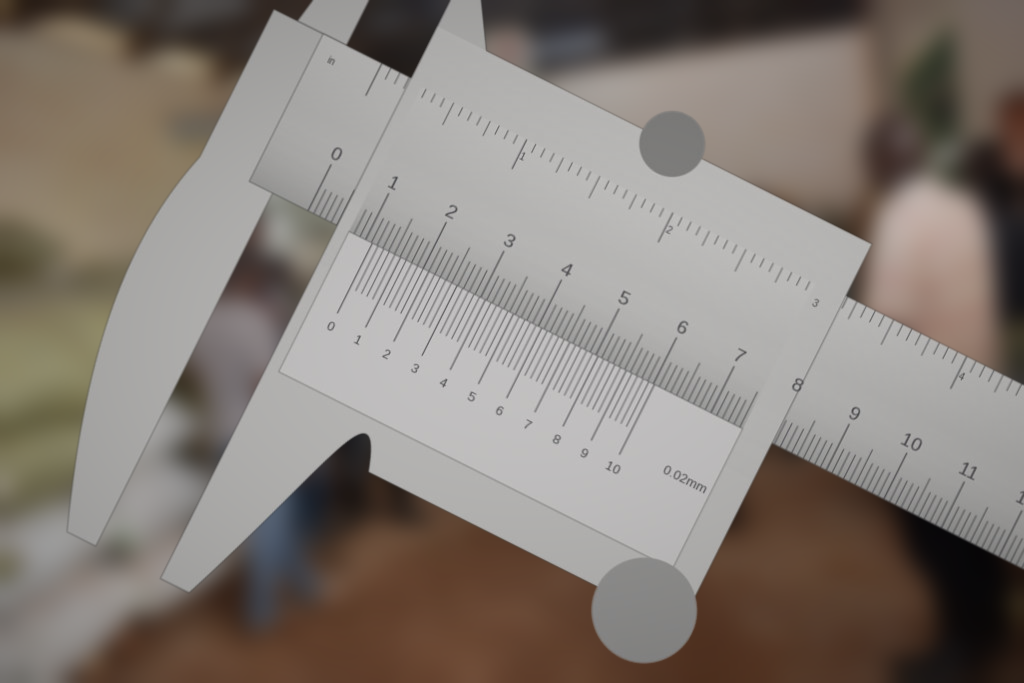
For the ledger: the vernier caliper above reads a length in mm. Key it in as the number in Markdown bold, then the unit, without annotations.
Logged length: **11.2** mm
